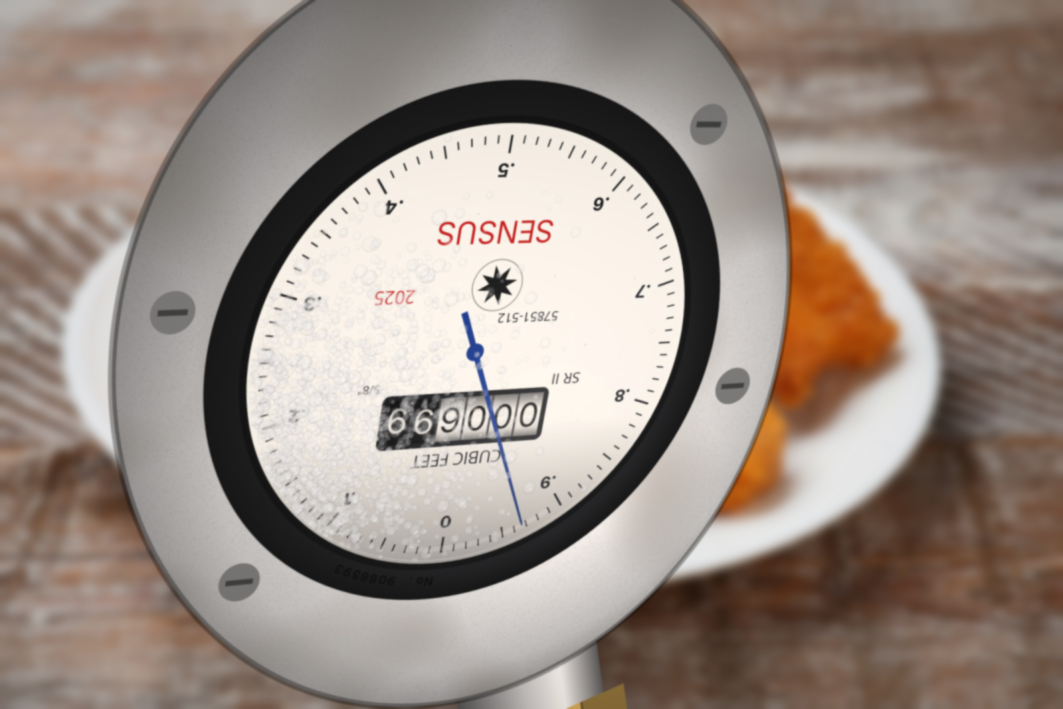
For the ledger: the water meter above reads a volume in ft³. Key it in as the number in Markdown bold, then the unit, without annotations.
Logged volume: **698.93** ft³
